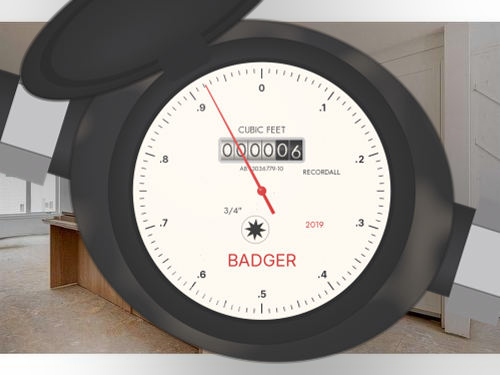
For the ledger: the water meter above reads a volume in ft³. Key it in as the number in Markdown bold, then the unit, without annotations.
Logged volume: **5.92** ft³
